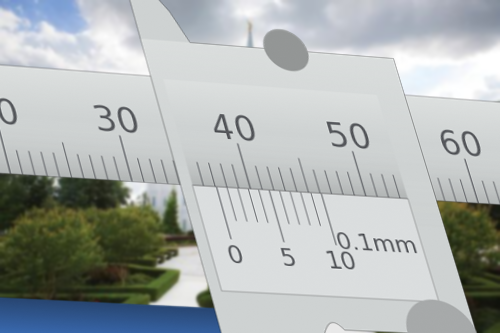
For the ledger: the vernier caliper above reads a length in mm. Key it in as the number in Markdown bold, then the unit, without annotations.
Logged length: **37.1** mm
